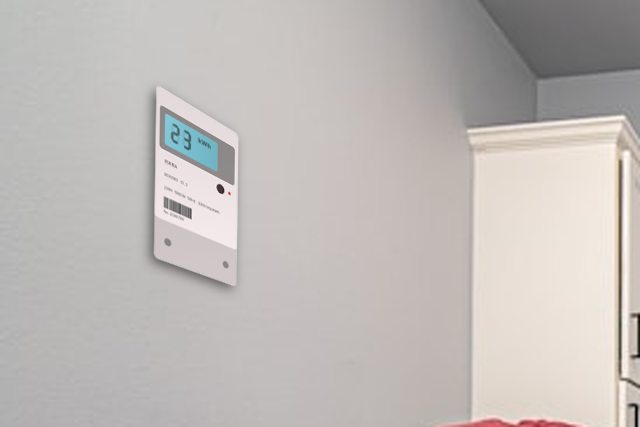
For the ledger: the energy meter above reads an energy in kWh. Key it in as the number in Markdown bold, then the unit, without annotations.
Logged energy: **23** kWh
